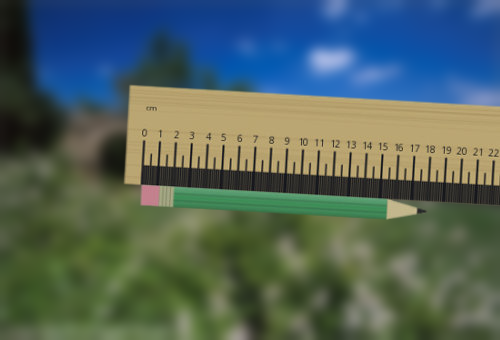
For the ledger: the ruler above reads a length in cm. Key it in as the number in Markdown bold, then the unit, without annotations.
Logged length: **18** cm
